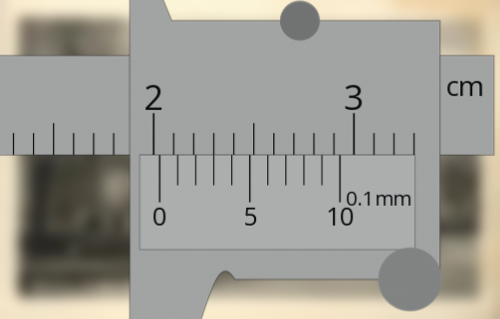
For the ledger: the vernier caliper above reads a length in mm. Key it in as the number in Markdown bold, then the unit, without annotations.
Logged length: **20.3** mm
